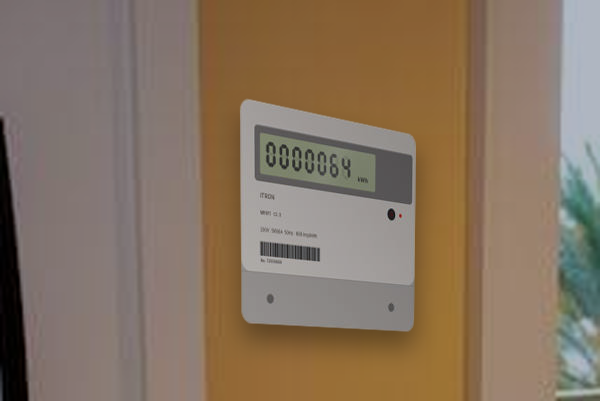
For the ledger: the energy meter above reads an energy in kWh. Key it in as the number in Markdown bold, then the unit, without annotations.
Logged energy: **64** kWh
